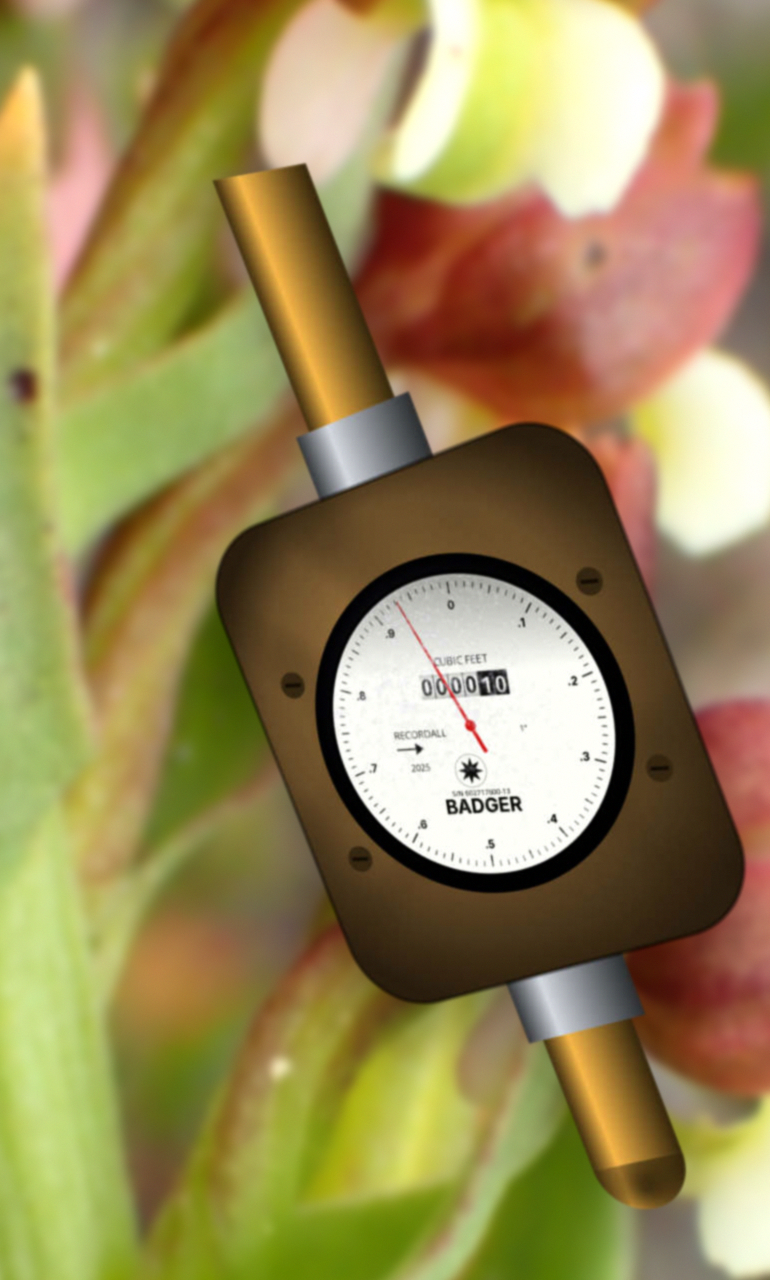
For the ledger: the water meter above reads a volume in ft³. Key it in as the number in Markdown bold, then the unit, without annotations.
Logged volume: **9.93** ft³
